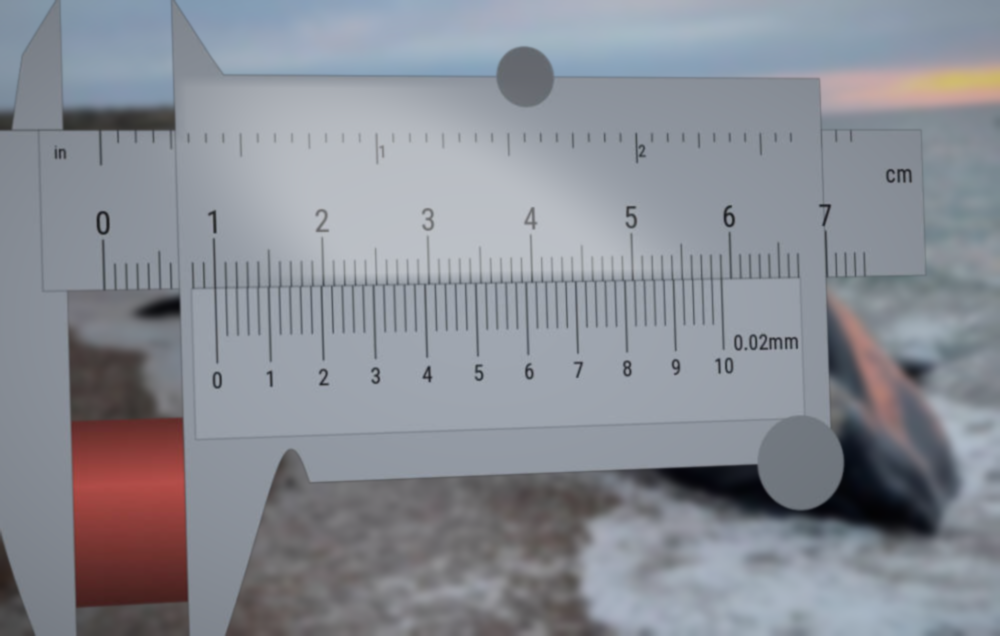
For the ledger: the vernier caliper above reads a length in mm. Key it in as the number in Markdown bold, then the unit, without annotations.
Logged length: **10.0** mm
